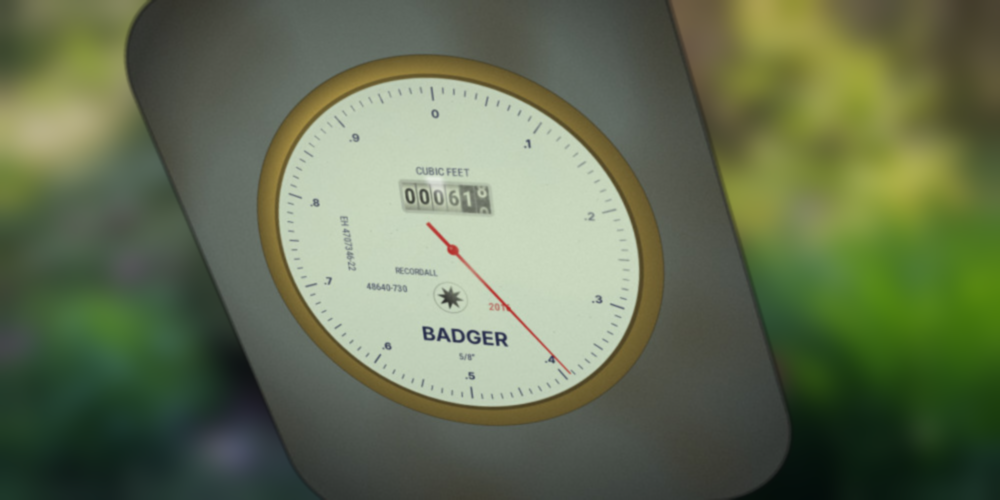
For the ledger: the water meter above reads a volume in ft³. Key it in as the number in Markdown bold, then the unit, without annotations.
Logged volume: **618.39** ft³
